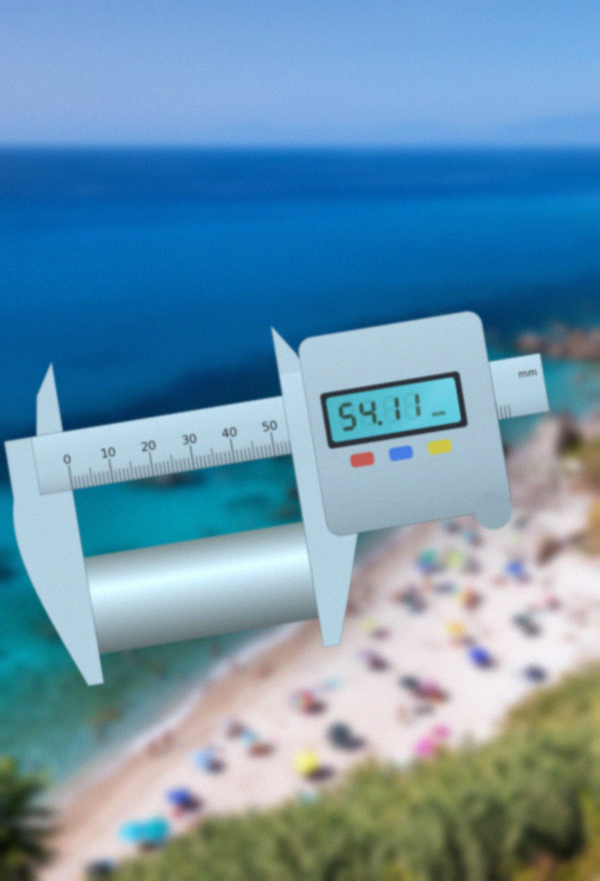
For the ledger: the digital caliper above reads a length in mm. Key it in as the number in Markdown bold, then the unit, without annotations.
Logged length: **54.11** mm
